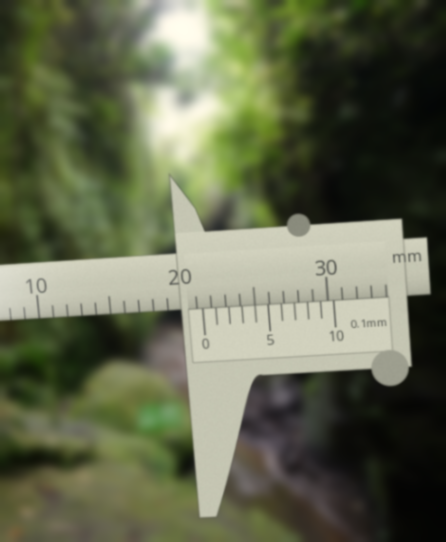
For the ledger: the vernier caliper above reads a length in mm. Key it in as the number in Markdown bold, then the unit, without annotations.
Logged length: **21.4** mm
